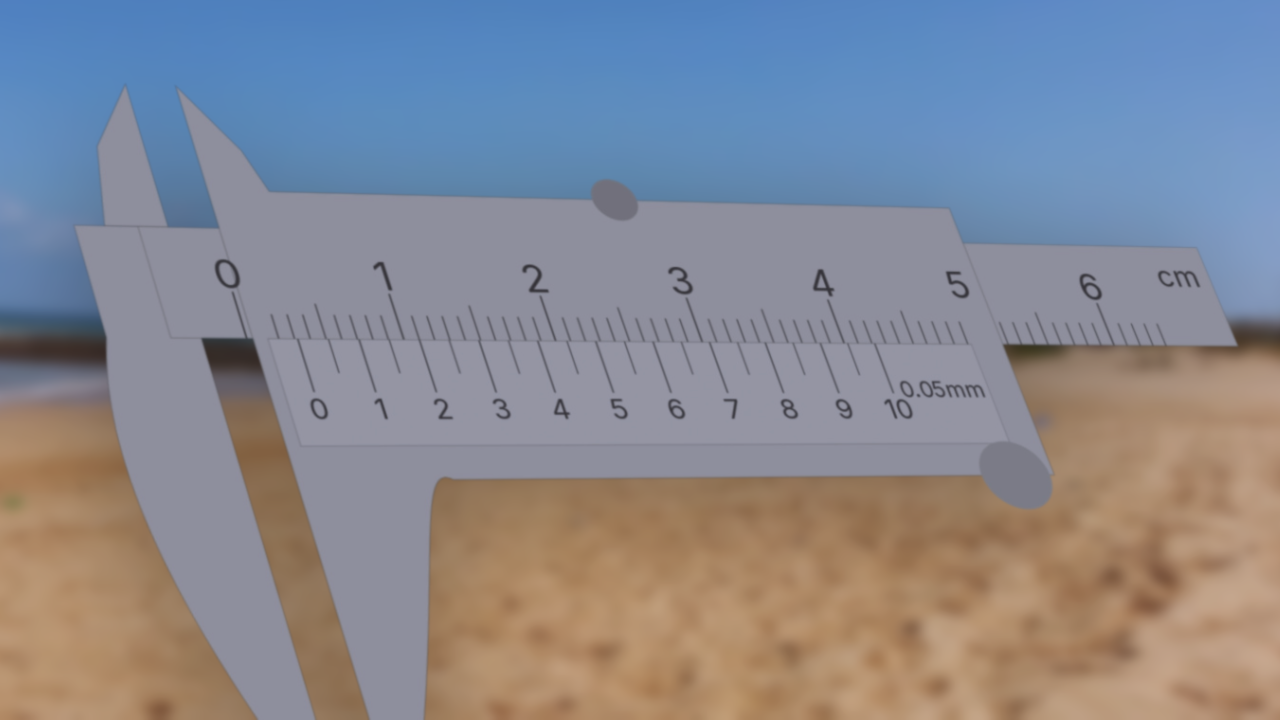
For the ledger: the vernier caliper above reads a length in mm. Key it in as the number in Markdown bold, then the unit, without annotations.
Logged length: **3.2** mm
